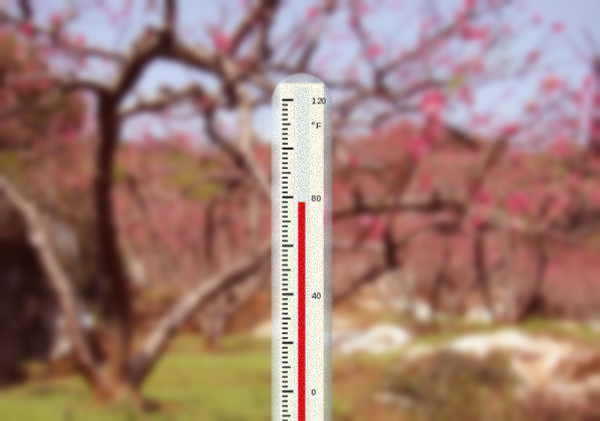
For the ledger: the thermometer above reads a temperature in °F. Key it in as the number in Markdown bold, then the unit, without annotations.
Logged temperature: **78** °F
